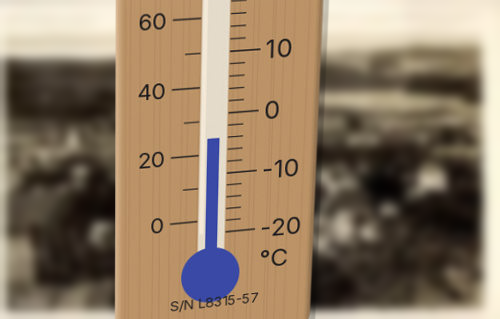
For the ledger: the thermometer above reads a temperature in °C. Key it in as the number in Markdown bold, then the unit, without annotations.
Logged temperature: **-4** °C
